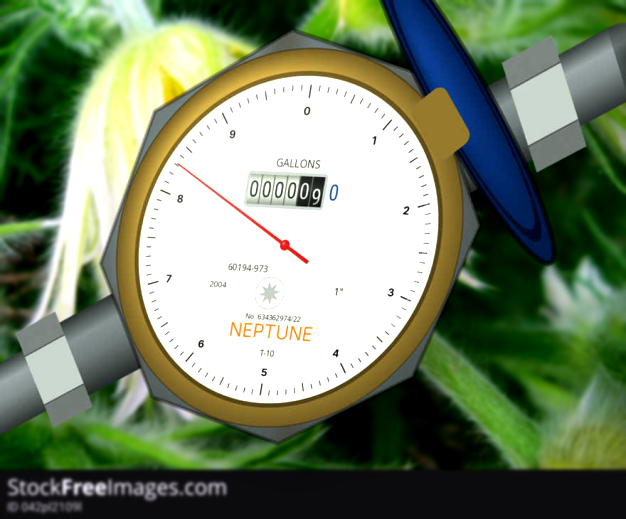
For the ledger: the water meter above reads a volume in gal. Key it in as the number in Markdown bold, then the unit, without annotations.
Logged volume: **88.3** gal
